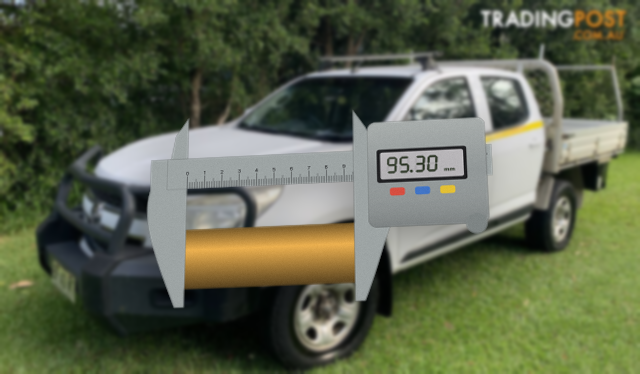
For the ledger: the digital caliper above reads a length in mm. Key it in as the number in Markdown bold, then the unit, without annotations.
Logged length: **95.30** mm
